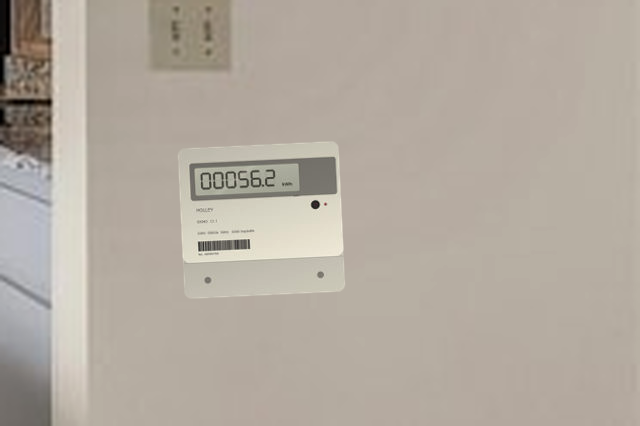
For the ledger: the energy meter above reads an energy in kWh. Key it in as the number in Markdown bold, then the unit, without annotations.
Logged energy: **56.2** kWh
